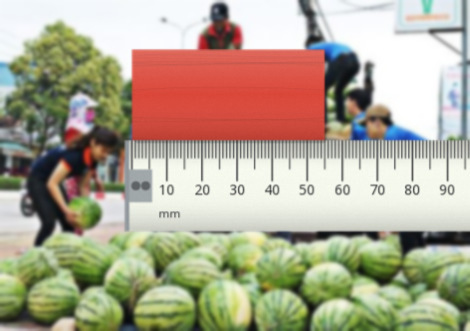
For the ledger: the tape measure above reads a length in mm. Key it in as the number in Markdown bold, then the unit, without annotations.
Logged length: **55** mm
